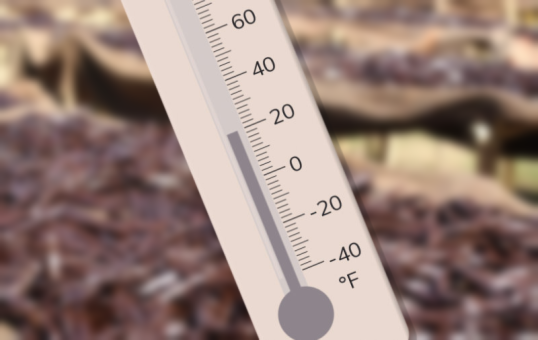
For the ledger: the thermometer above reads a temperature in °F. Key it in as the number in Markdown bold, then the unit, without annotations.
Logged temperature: **20** °F
